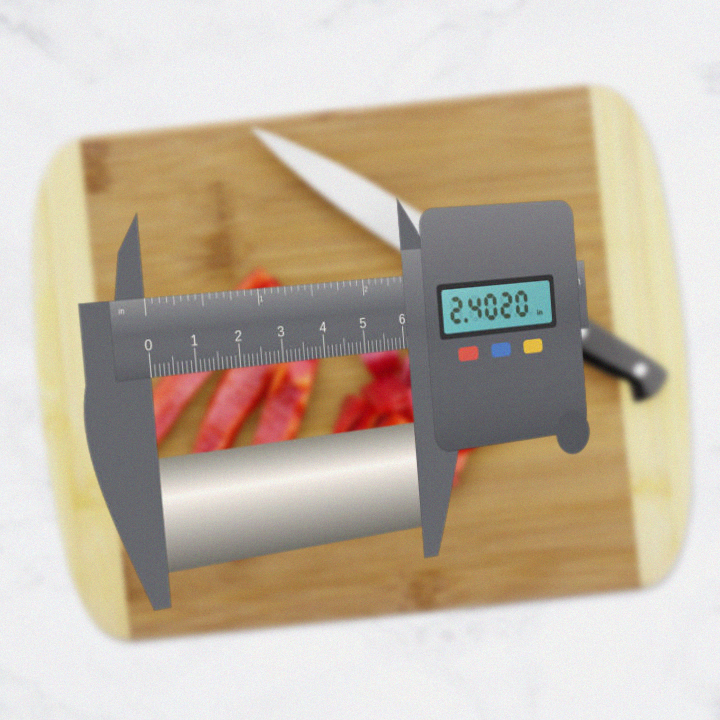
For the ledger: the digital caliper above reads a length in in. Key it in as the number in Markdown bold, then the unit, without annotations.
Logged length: **2.4020** in
